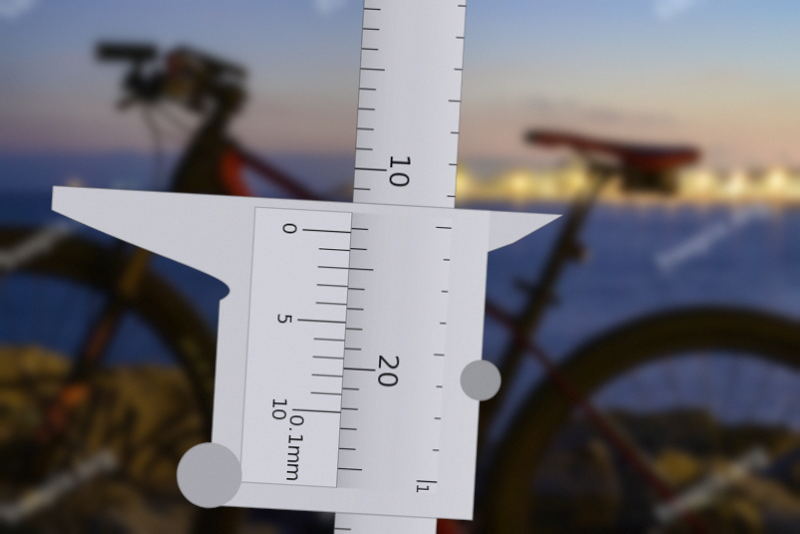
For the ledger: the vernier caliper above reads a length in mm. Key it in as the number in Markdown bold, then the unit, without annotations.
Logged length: **13.2** mm
